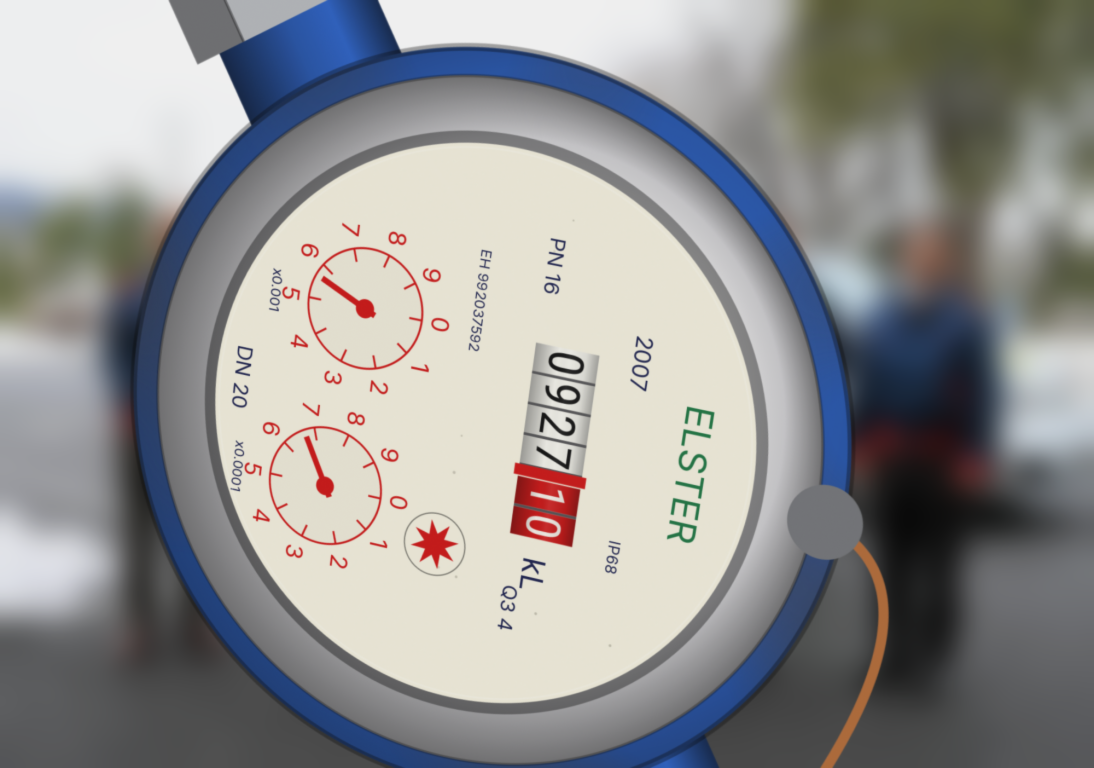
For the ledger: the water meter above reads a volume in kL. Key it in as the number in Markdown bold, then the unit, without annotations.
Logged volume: **927.1056** kL
